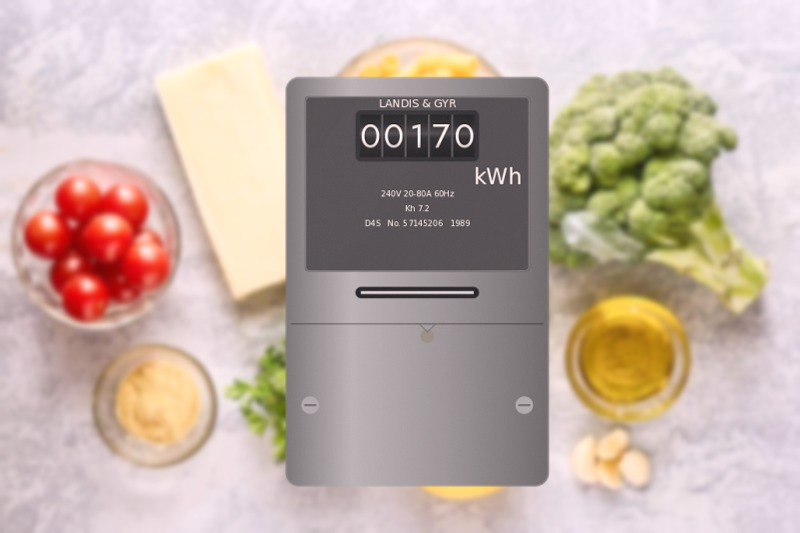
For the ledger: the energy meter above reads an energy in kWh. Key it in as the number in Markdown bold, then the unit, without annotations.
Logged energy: **170** kWh
